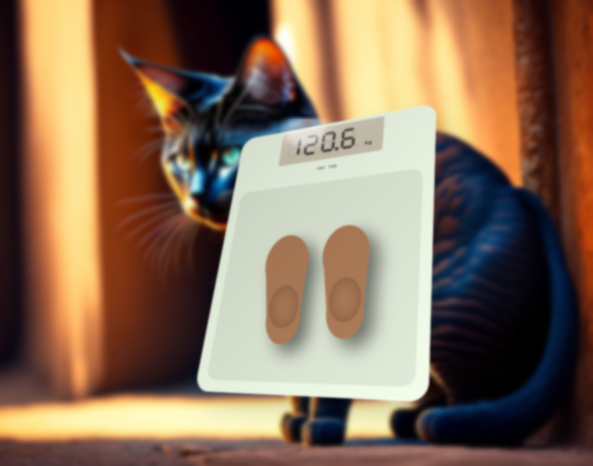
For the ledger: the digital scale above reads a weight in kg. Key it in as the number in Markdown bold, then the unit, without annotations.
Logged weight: **120.6** kg
